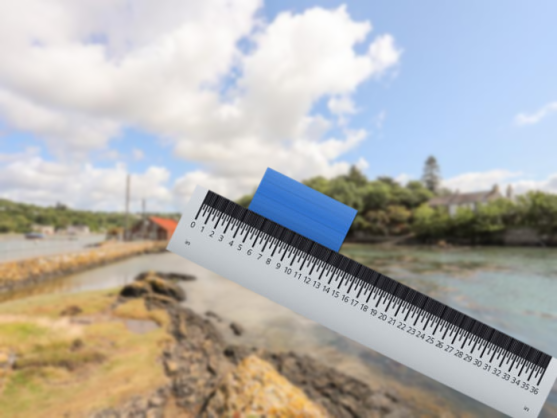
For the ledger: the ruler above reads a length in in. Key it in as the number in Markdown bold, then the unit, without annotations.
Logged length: **9.5** in
